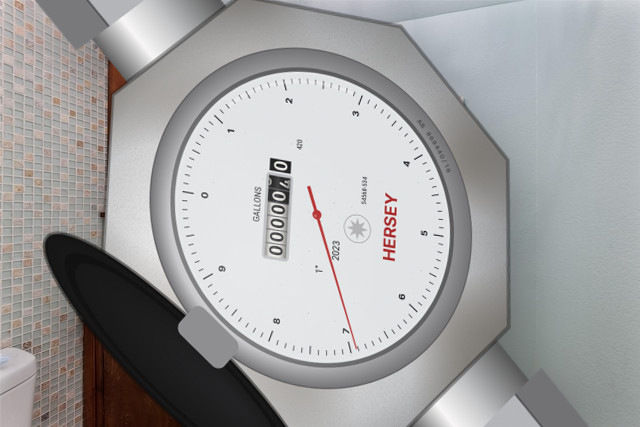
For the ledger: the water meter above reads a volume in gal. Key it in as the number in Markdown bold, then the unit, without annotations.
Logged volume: **36.9** gal
